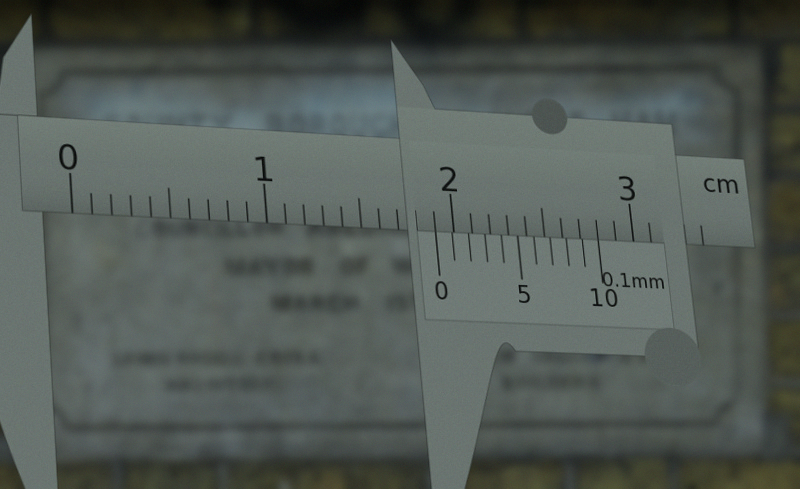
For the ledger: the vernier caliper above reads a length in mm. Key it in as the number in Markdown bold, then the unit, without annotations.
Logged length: **19.0** mm
